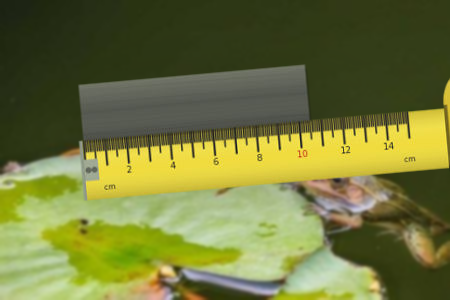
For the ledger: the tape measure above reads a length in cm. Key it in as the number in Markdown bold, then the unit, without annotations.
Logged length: **10.5** cm
